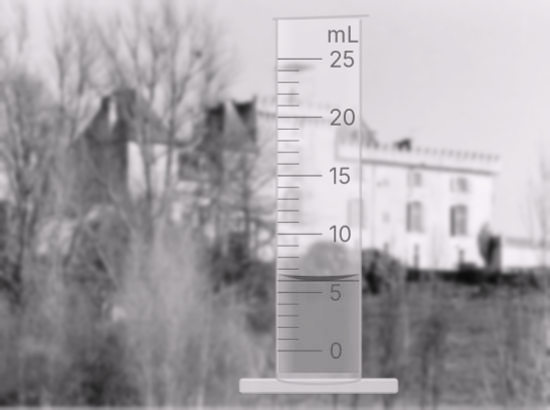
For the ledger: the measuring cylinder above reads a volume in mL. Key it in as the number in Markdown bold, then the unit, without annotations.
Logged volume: **6** mL
